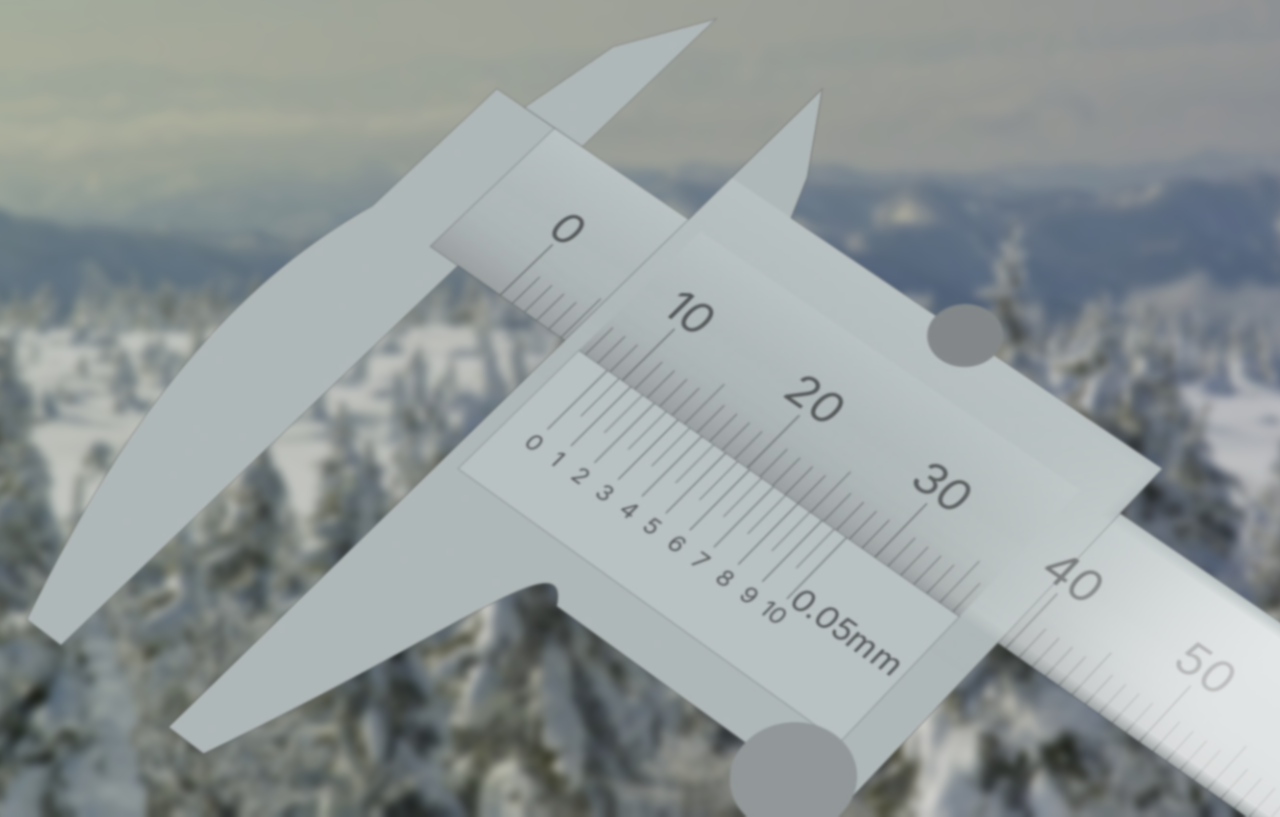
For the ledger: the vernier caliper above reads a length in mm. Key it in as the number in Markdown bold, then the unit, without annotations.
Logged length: **8.8** mm
